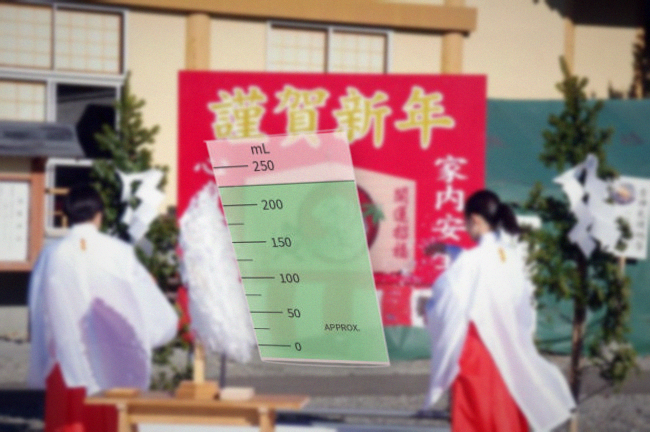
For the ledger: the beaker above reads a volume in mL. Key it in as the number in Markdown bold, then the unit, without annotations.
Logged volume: **225** mL
